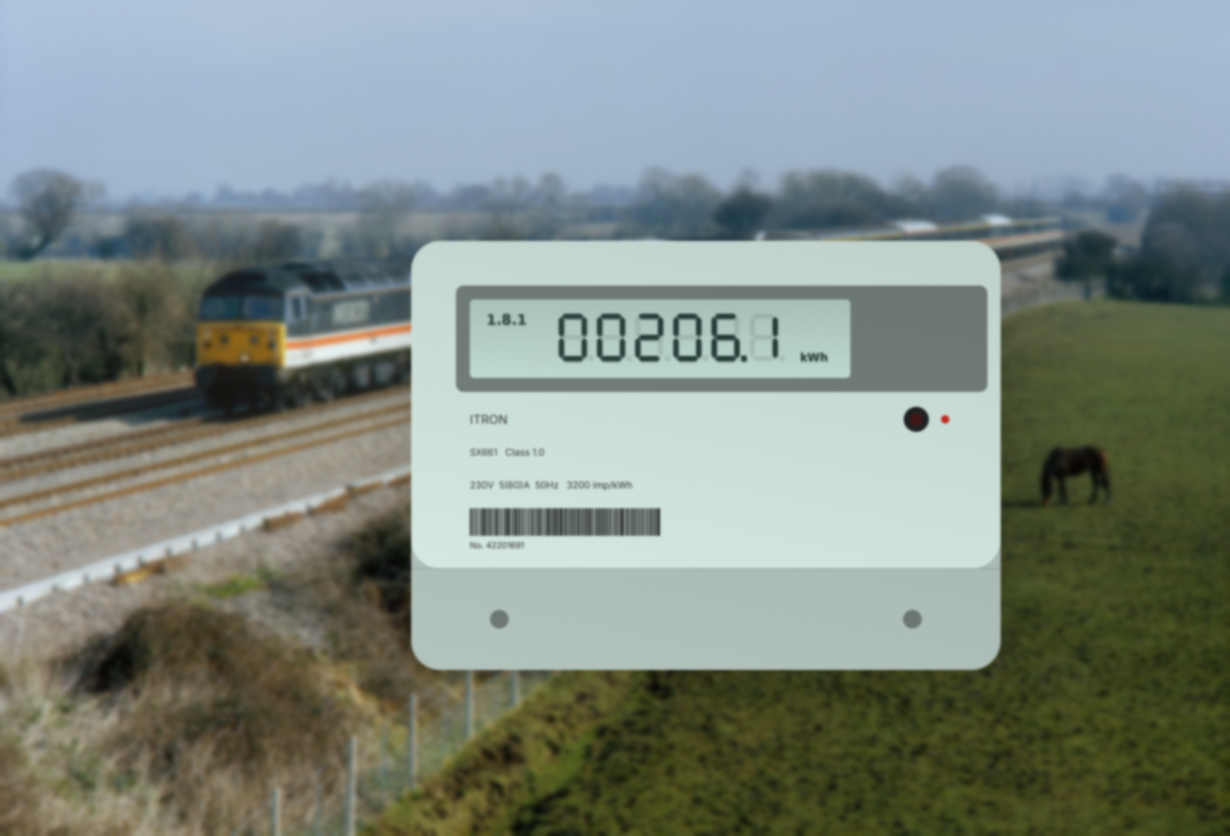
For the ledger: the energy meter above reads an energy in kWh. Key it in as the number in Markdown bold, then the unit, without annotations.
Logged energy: **206.1** kWh
